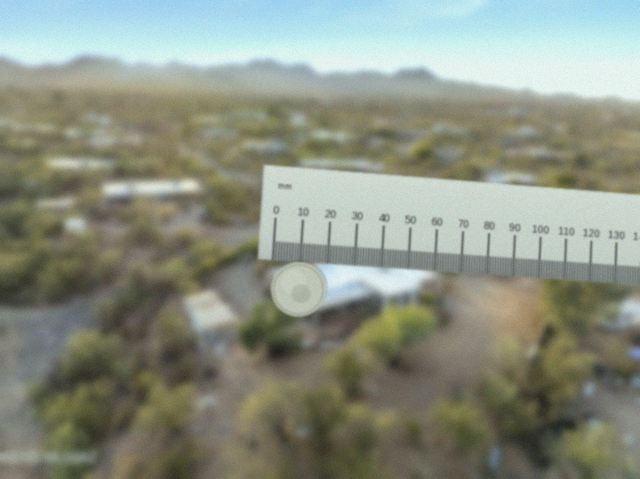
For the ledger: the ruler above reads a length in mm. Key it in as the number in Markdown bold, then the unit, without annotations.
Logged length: **20** mm
